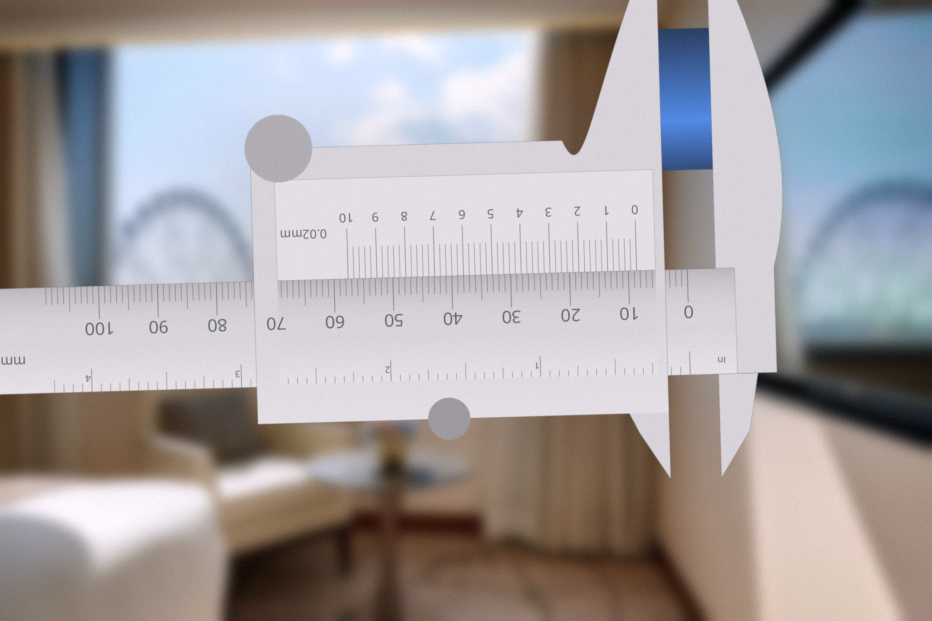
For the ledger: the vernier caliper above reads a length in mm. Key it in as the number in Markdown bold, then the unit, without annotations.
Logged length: **8.6** mm
